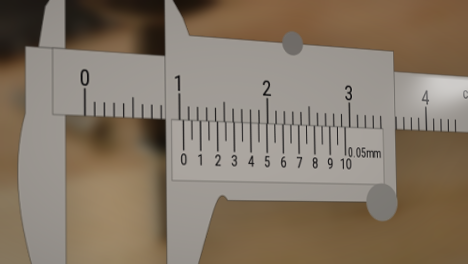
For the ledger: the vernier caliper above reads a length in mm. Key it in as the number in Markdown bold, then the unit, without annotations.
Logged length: **10.4** mm
